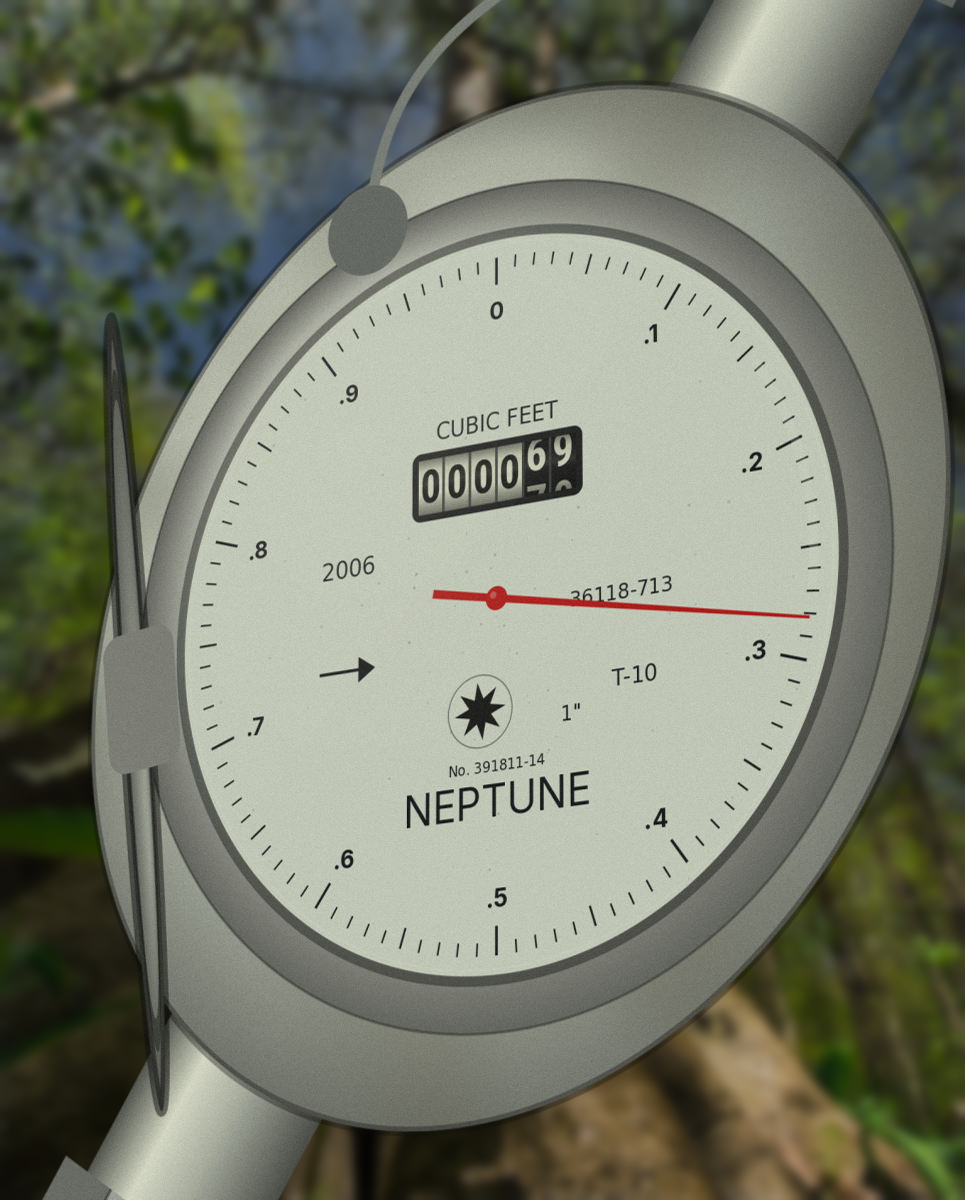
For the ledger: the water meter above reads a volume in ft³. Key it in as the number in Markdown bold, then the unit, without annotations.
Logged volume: **69.28** ft³
